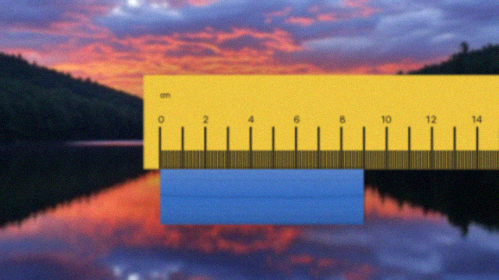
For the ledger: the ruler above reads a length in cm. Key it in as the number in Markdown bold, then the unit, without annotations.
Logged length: **9** cm
